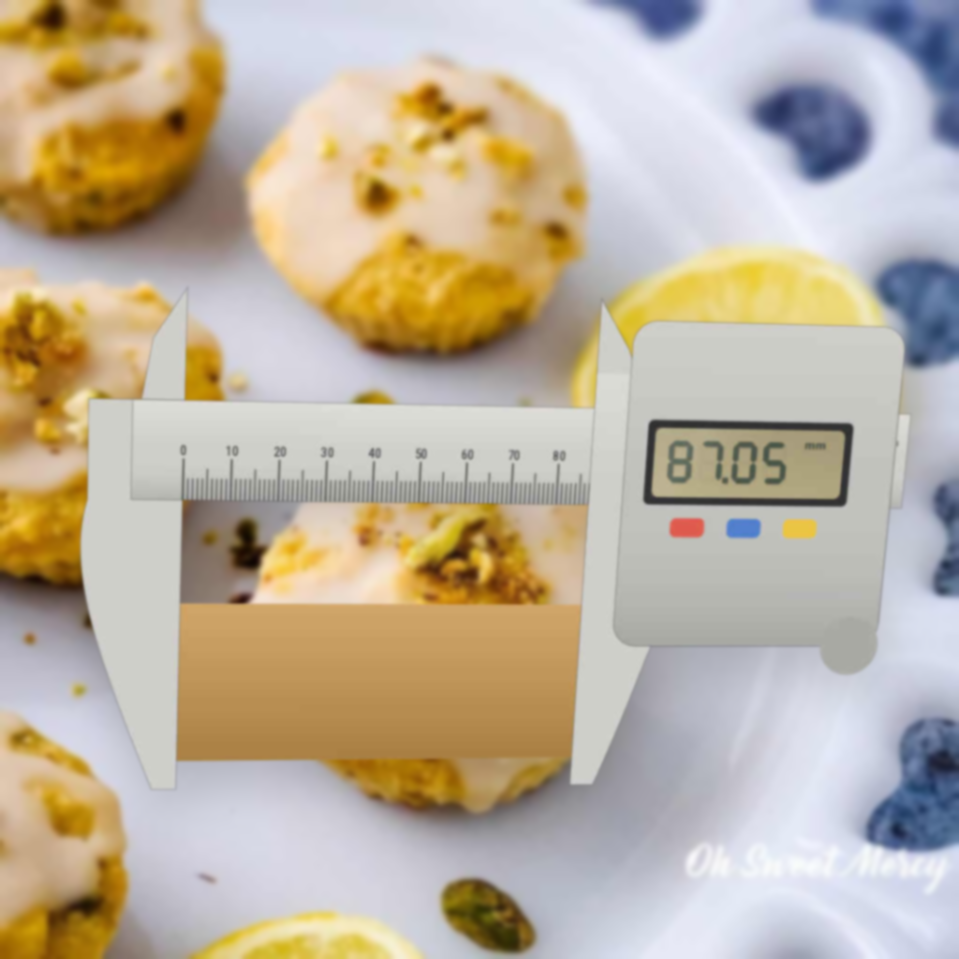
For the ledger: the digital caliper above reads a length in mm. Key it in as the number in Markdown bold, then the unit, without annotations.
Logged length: **87.05** mm
